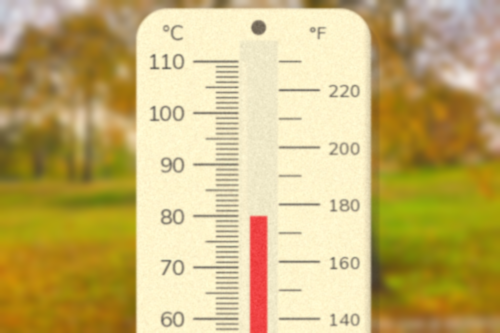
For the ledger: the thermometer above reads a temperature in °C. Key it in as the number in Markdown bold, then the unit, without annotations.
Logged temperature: **80** °C
